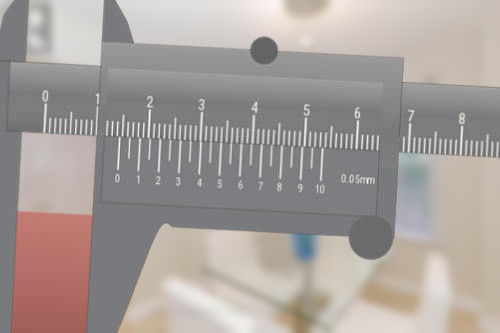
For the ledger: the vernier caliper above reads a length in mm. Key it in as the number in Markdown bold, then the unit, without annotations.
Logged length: **14.5** mm
